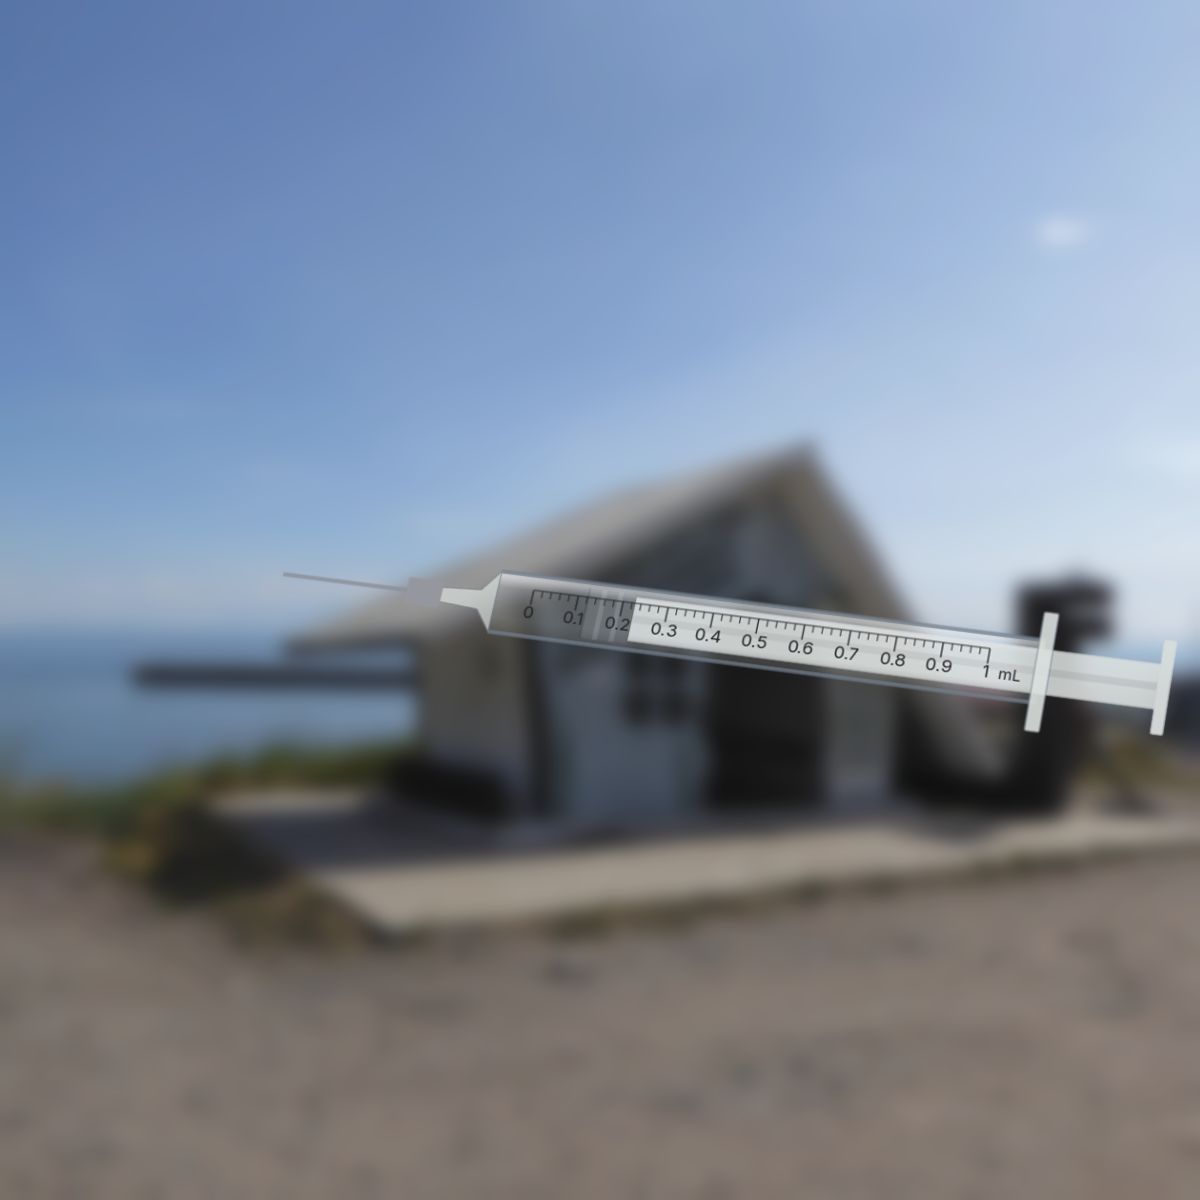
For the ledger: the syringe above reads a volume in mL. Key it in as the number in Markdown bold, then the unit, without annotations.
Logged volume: **0.12** mL
